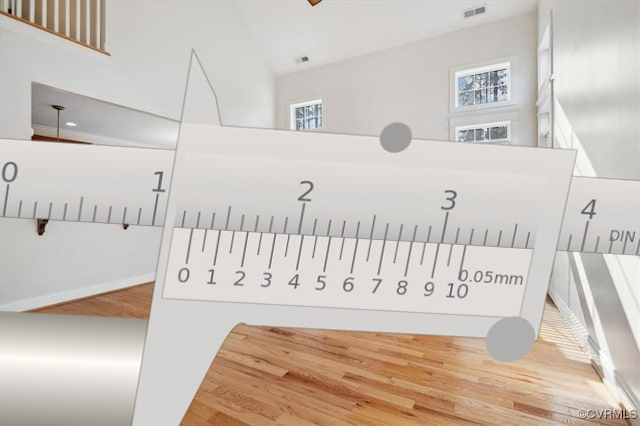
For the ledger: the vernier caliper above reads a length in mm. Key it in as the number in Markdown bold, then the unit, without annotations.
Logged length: **12.7** mm
